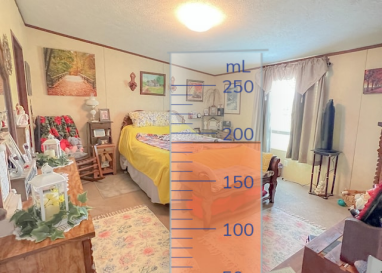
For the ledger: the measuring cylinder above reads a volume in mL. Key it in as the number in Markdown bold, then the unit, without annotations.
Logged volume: **190** mL
